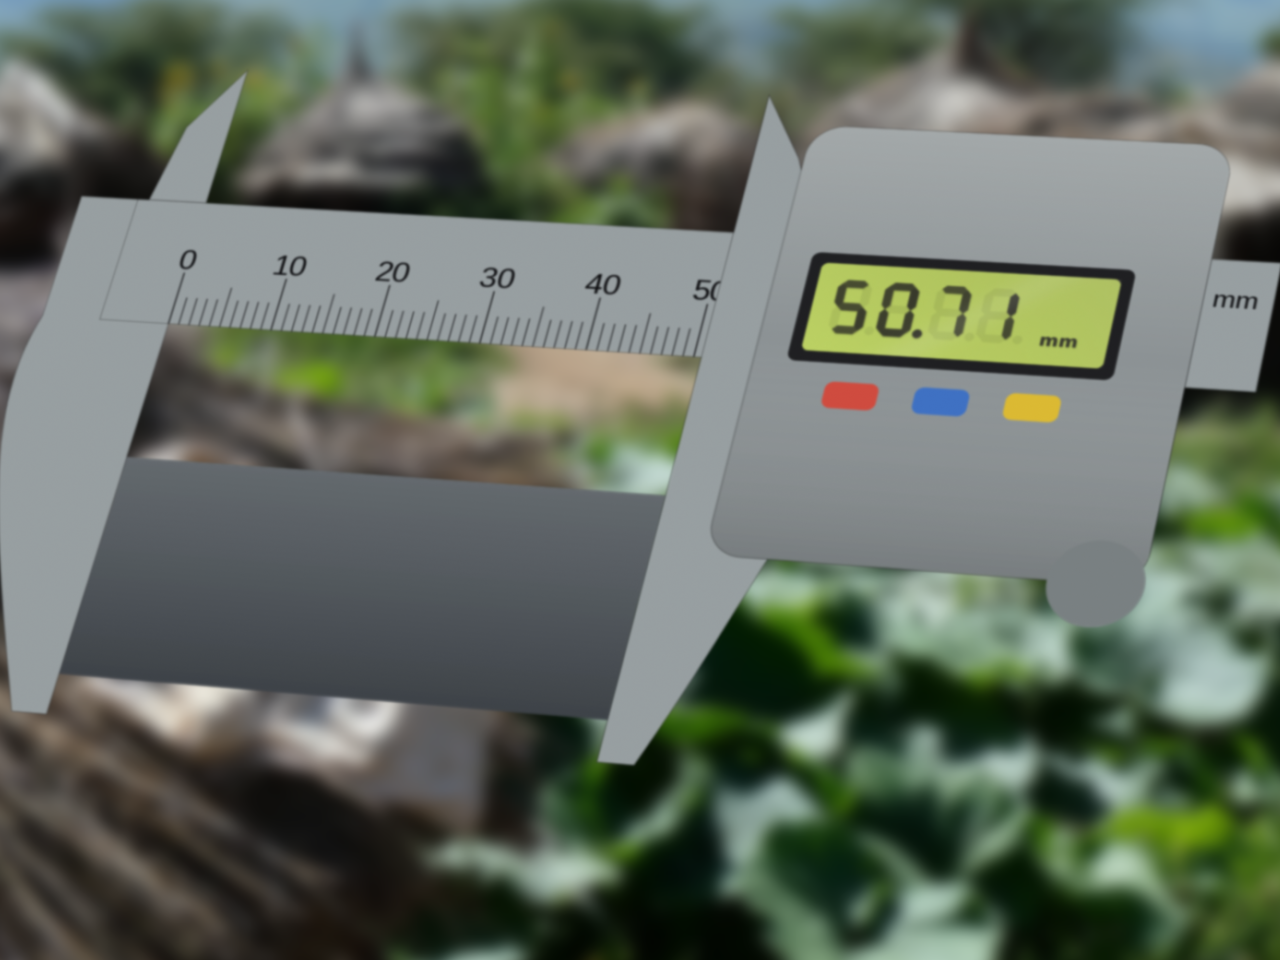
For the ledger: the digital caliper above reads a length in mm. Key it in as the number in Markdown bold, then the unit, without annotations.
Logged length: **50.71** mm
